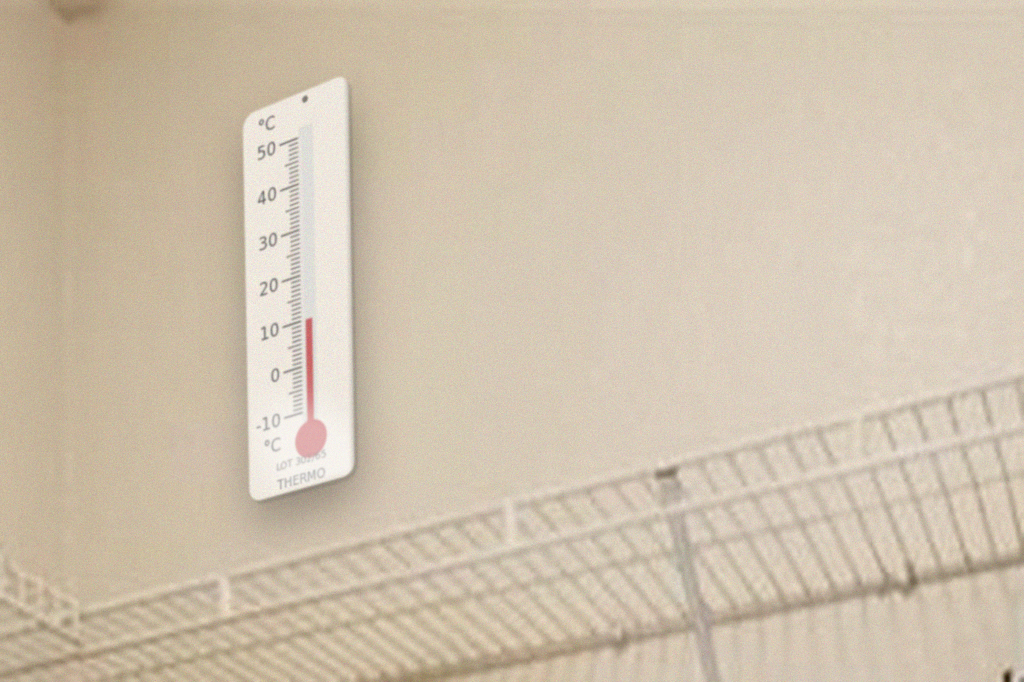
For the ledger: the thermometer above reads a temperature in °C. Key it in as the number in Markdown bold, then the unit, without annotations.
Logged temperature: **10** °C
